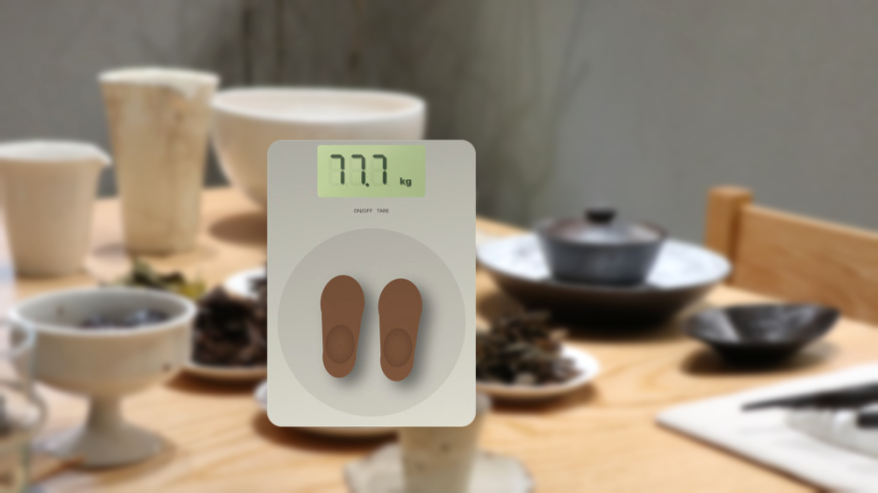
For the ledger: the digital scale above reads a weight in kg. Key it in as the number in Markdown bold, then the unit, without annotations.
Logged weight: **77.7** kg
